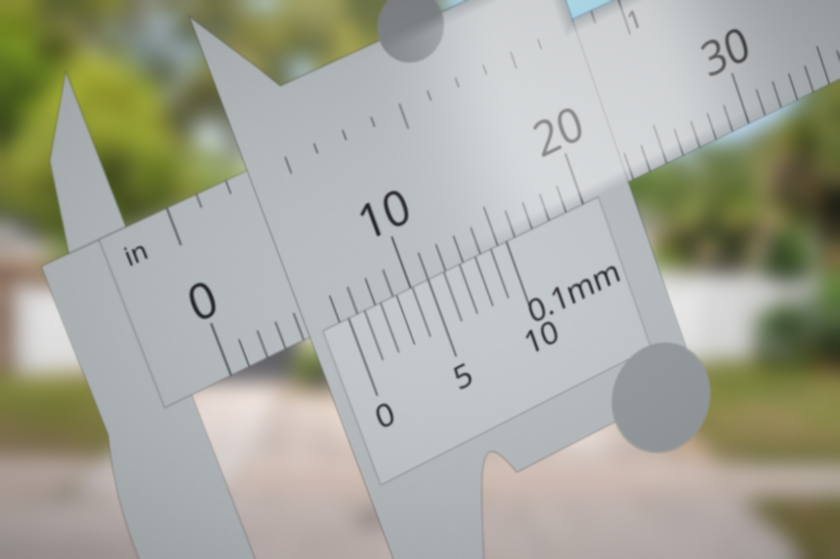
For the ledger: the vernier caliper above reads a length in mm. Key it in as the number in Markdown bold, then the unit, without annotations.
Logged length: **6.5** mm
